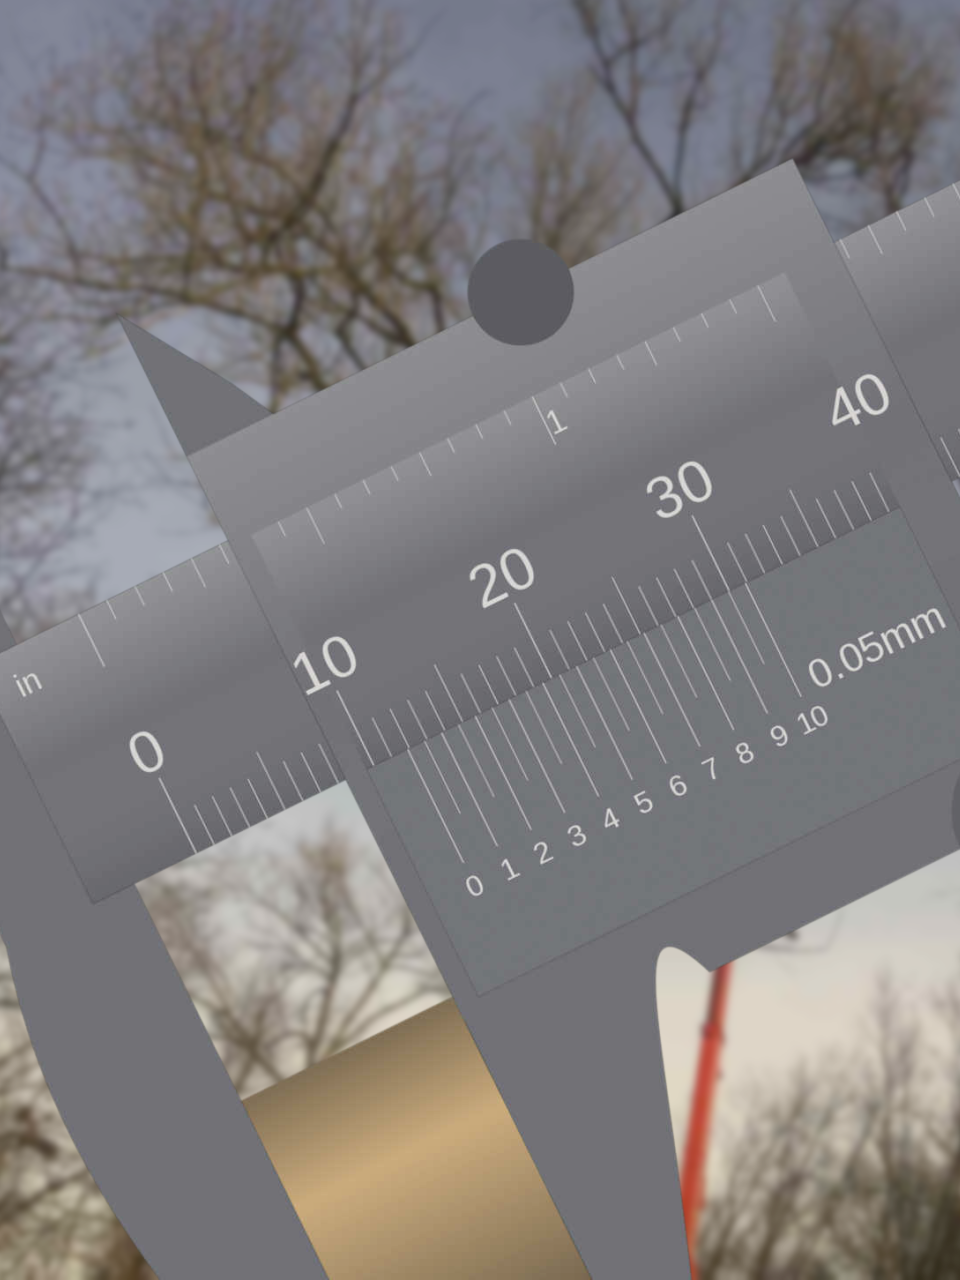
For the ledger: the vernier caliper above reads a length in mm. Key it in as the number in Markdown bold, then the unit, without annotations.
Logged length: **11.9** mm
